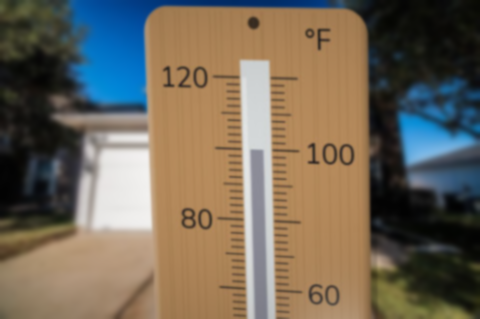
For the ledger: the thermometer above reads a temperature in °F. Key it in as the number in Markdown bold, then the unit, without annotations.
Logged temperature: **100** °F
